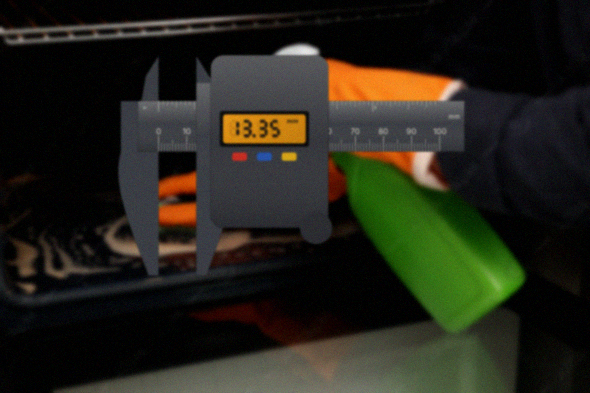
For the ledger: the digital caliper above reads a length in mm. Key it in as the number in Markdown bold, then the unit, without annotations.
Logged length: **13.35** mm
